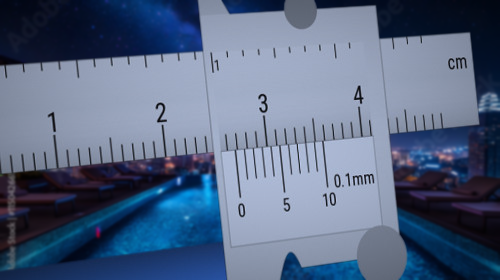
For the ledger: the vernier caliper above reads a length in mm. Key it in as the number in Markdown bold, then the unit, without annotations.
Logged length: **26.8** mm
